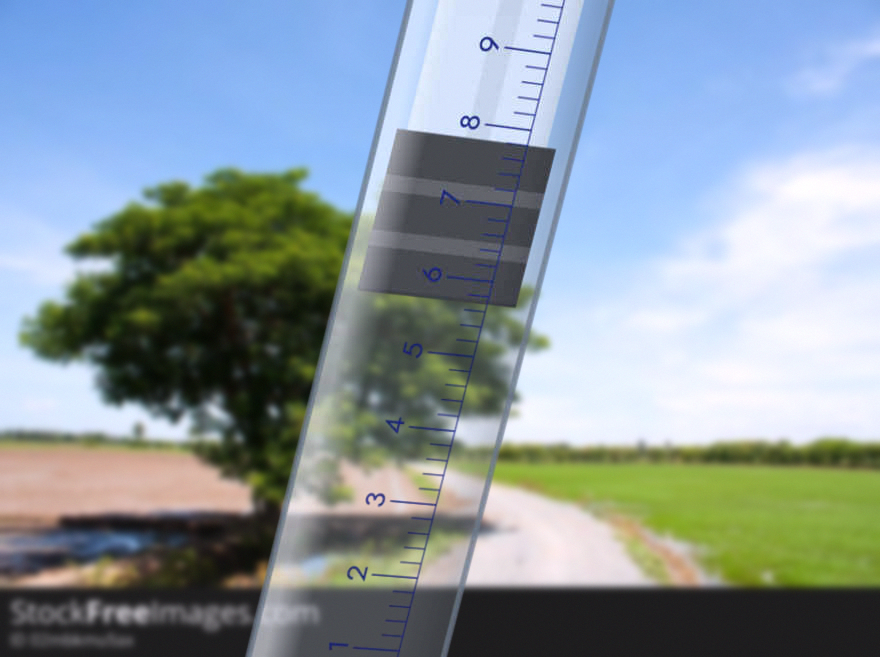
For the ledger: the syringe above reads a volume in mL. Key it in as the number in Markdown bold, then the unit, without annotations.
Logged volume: **5.7** mL
